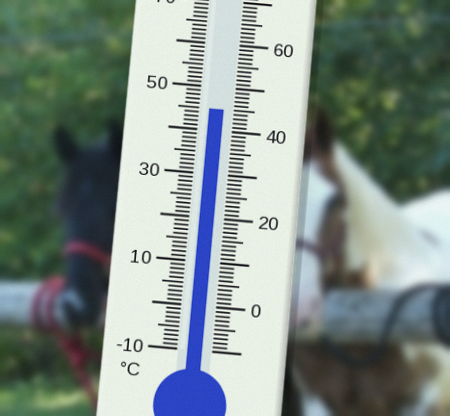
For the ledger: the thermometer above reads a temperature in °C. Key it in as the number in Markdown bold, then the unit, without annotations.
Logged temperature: **45** °C
